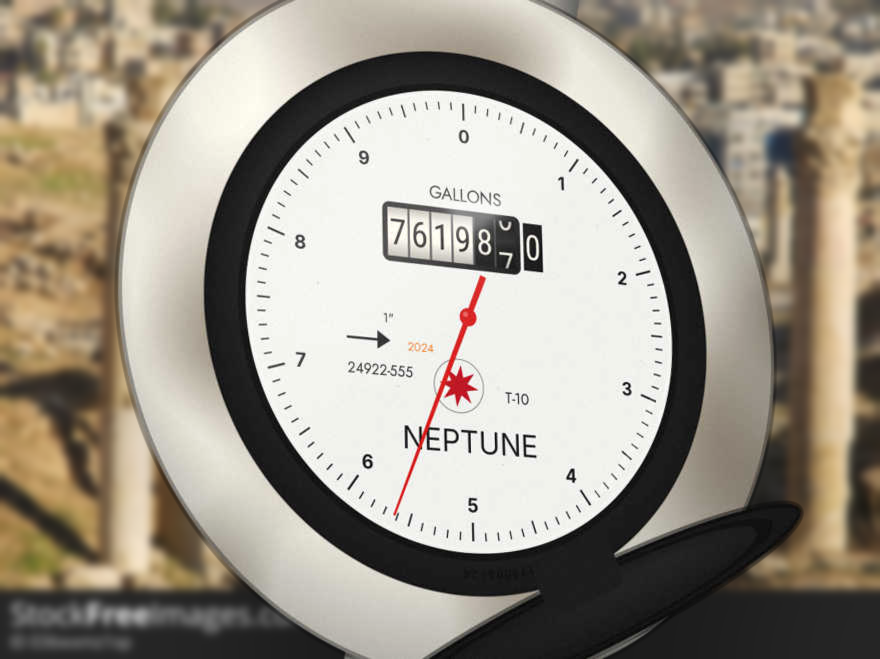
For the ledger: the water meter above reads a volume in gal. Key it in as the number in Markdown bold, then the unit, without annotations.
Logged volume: **7619865.6** gal
